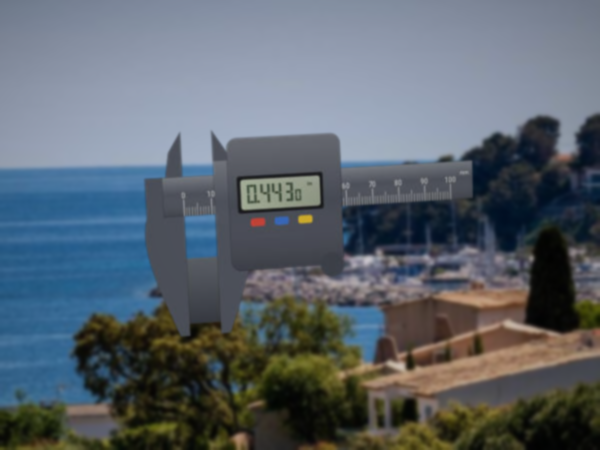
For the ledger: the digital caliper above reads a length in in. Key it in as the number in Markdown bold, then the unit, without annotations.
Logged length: **0.4430** in
